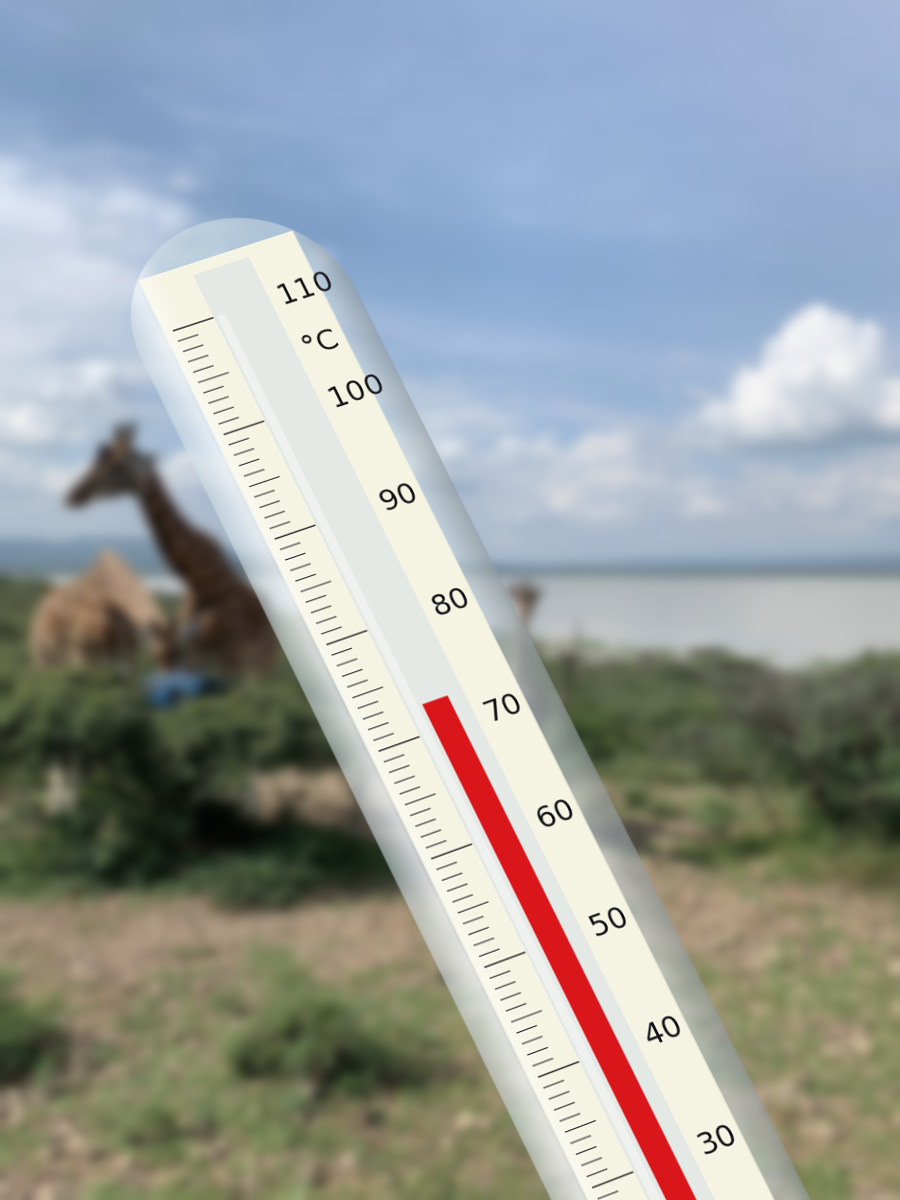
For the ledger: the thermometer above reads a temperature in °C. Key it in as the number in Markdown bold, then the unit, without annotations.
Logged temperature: **72.5** °C
